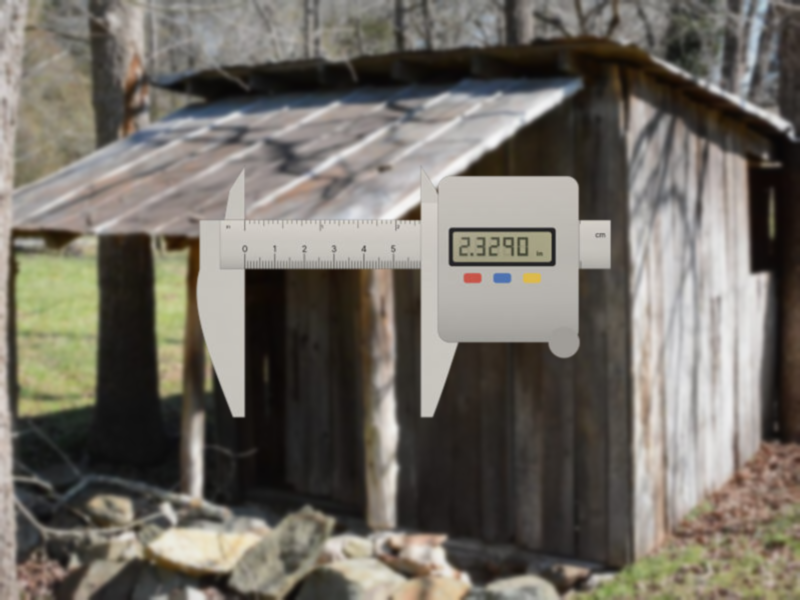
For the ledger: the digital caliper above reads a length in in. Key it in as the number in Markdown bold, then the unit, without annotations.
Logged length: **2.3290** in
